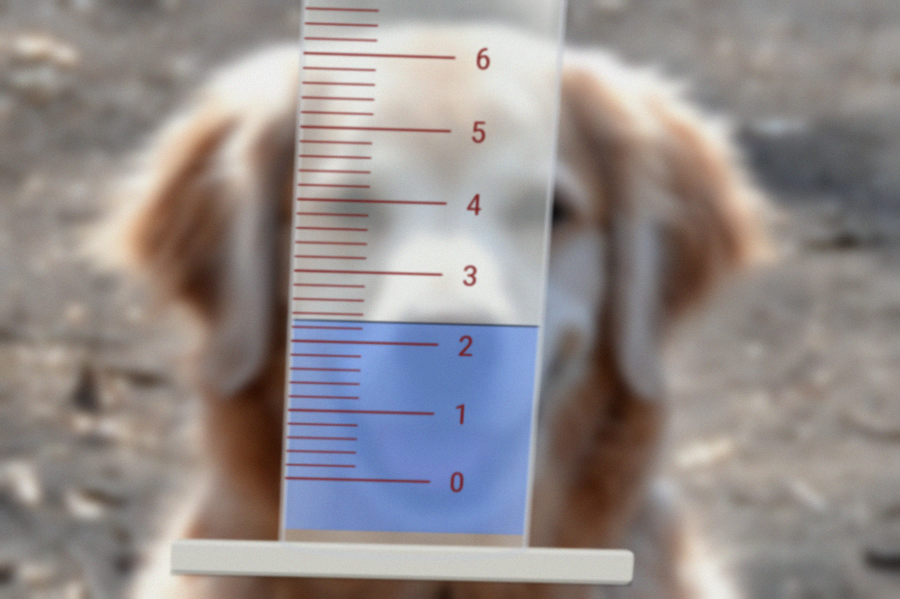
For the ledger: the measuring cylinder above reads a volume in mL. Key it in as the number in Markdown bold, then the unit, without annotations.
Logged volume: **2.3** mL
